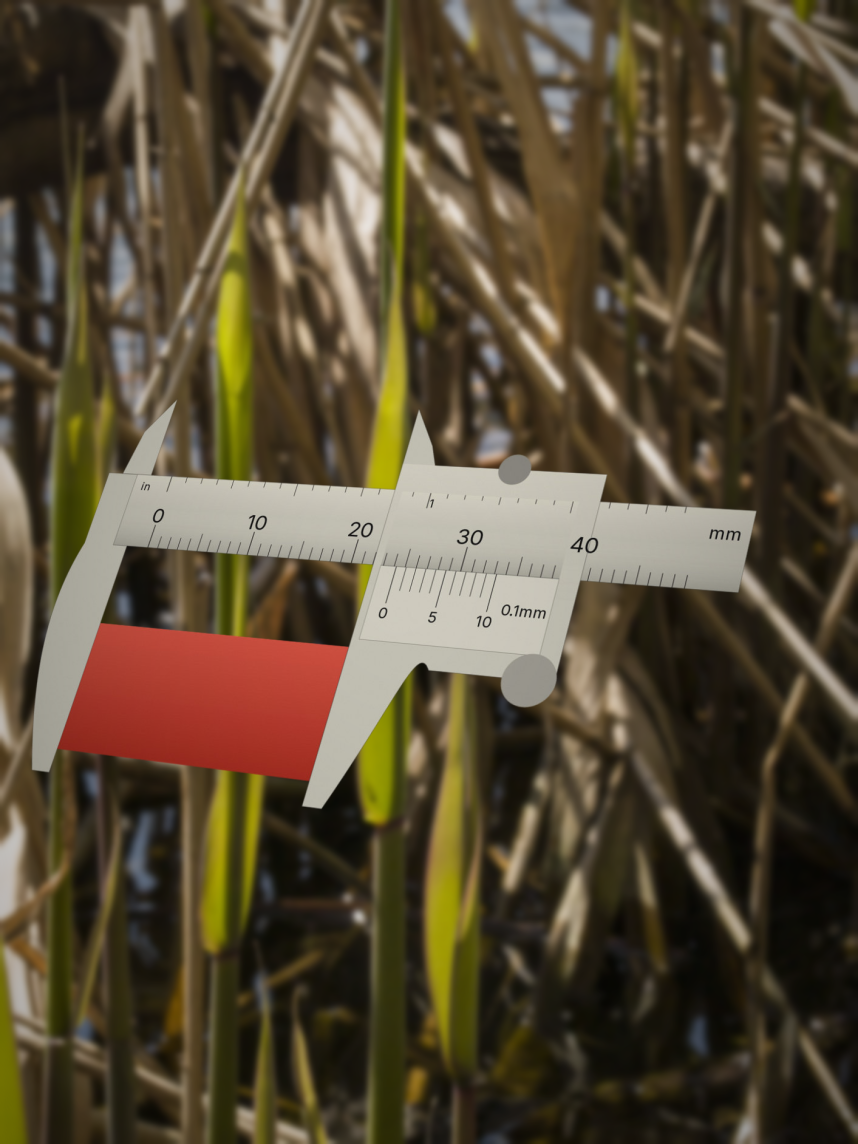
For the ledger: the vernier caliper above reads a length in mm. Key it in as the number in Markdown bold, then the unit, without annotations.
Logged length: **24.2** mm
